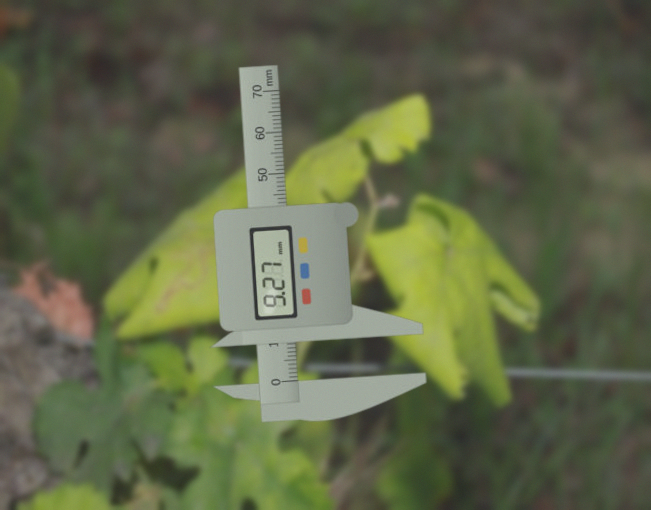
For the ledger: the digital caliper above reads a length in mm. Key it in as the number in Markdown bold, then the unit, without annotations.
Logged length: **9.27** mm
